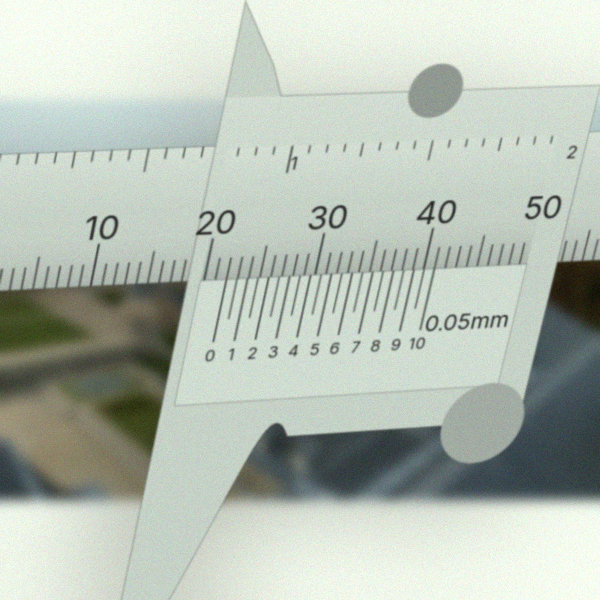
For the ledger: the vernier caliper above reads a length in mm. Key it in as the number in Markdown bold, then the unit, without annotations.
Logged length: **22.0** mm
